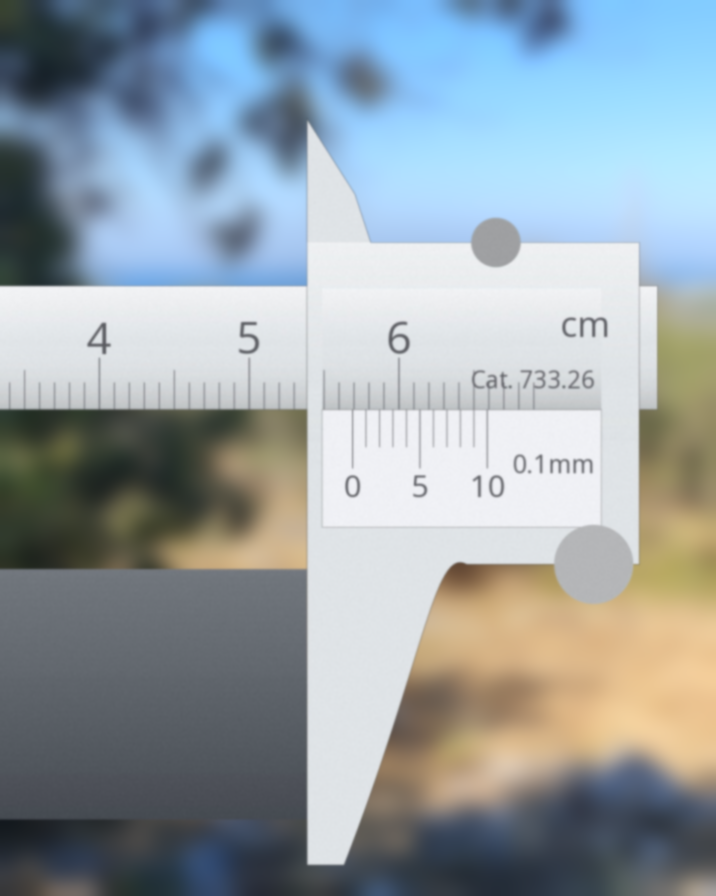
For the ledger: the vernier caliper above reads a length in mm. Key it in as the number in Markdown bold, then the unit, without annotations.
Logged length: **56.9** mm
